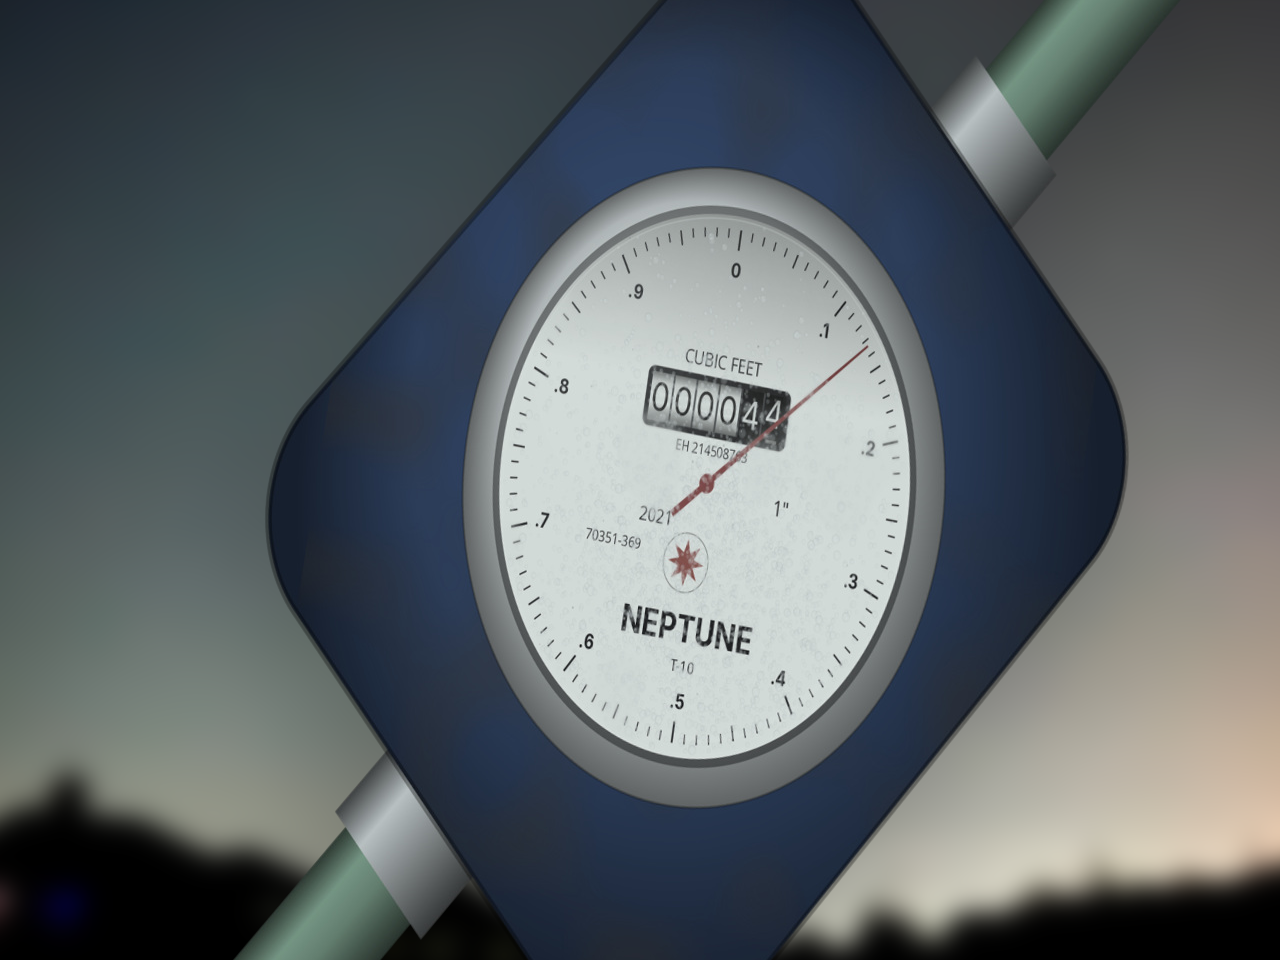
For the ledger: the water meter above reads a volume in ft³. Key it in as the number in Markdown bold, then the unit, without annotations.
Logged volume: **44.13** ft³
